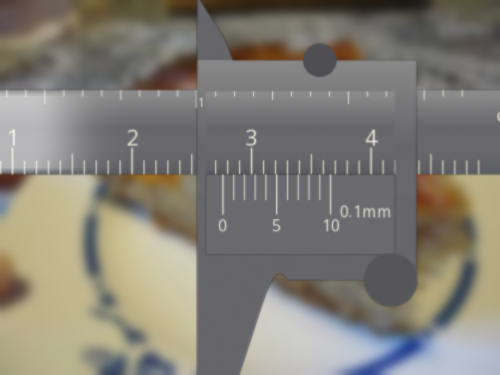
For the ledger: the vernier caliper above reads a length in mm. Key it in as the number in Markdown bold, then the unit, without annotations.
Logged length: **27.6** mm
